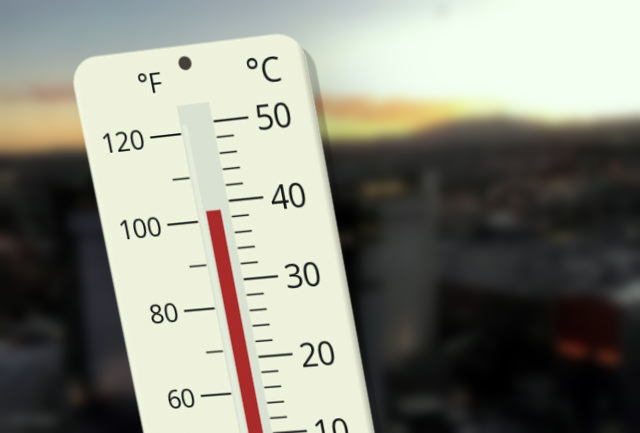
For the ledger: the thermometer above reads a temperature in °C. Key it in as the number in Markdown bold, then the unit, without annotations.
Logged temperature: **39** °C
